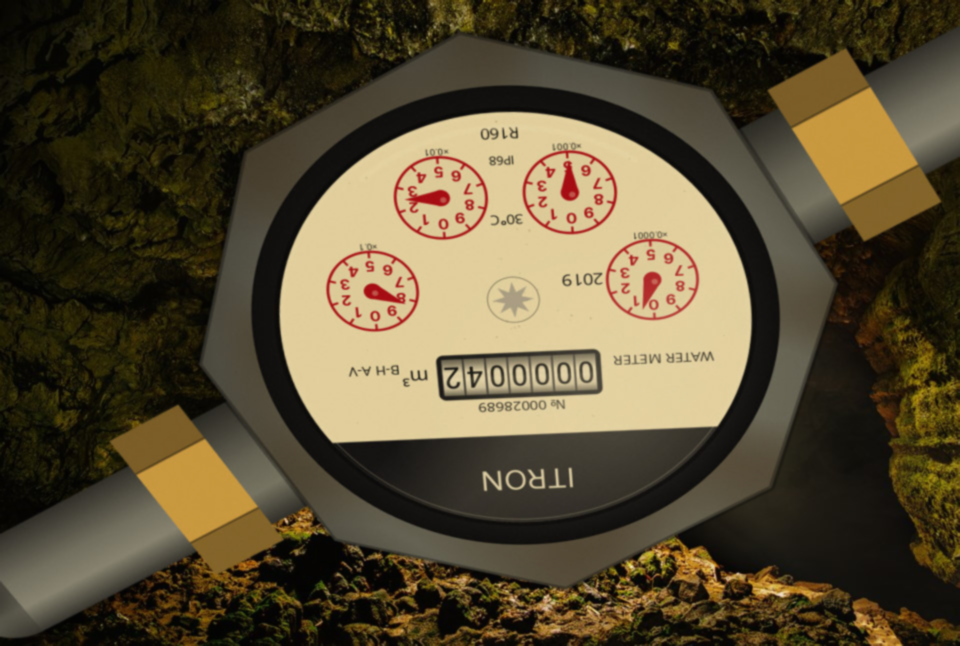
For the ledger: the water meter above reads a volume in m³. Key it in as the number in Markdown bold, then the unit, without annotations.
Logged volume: **42.8250** m³
